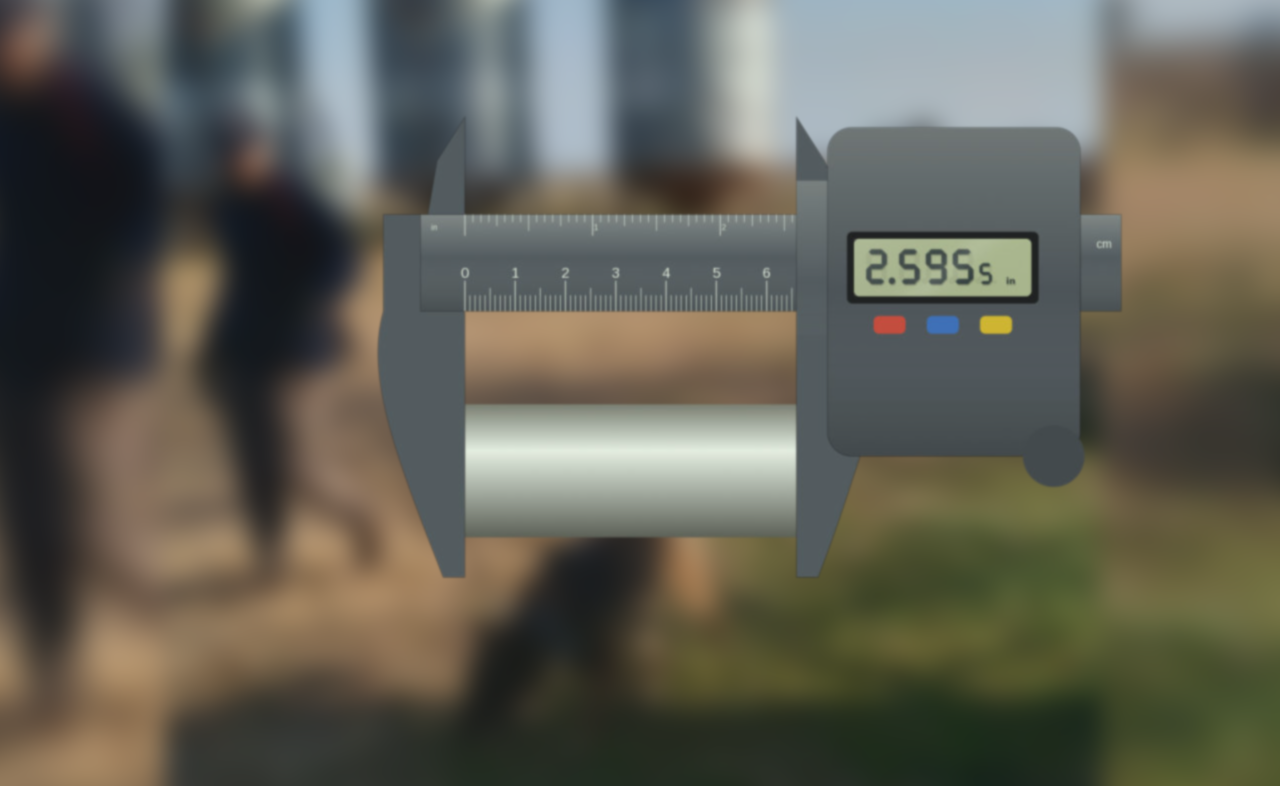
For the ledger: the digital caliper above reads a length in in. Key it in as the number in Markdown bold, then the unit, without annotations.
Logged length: **2.5955** in
